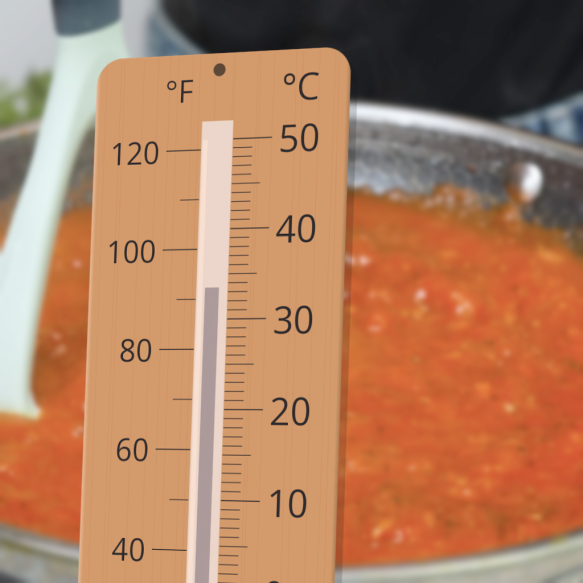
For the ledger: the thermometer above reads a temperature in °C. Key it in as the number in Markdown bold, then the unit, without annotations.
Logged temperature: **33.5** °C
